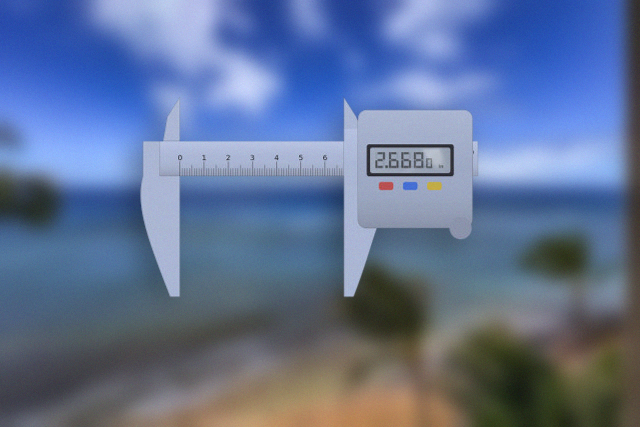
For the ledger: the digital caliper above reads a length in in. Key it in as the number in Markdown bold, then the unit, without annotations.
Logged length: **2.6680** in
